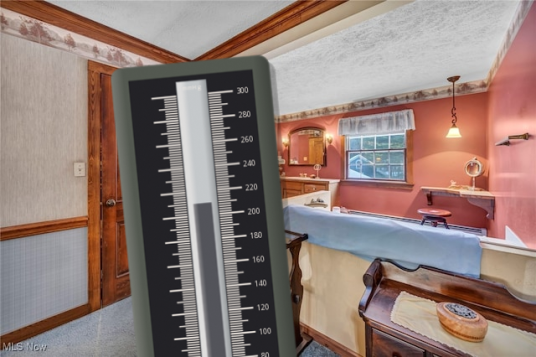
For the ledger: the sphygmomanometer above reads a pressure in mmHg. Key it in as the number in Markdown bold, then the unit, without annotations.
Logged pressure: **210** mmHg
